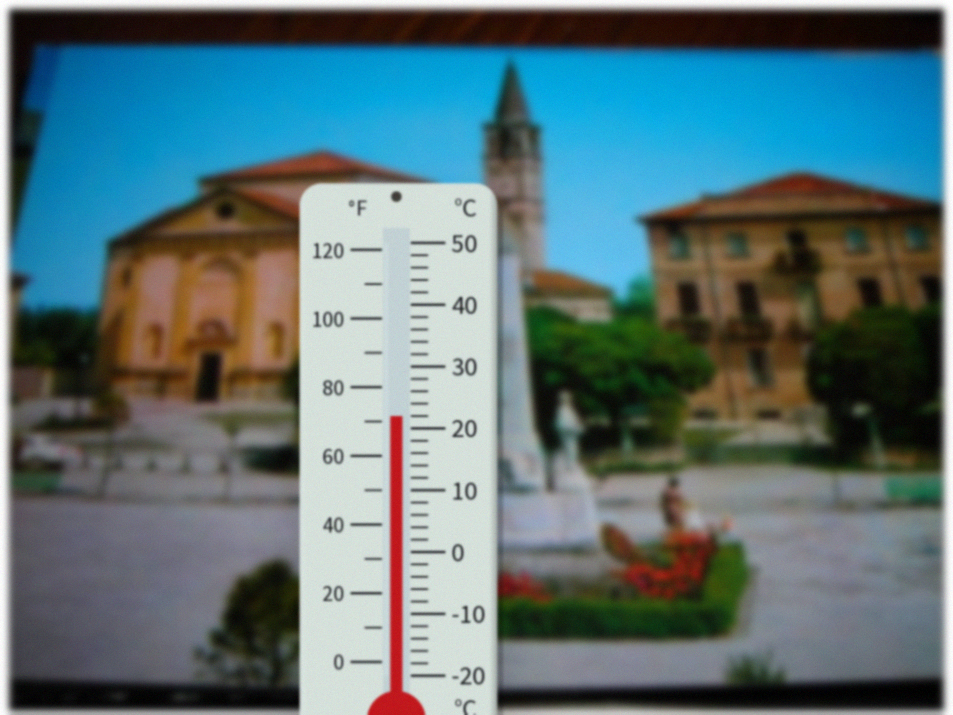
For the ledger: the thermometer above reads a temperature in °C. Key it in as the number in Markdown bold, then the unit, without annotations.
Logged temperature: **22** °C
